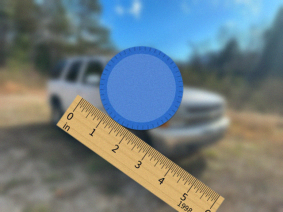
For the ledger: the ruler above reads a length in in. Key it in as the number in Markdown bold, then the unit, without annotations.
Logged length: **3** in
